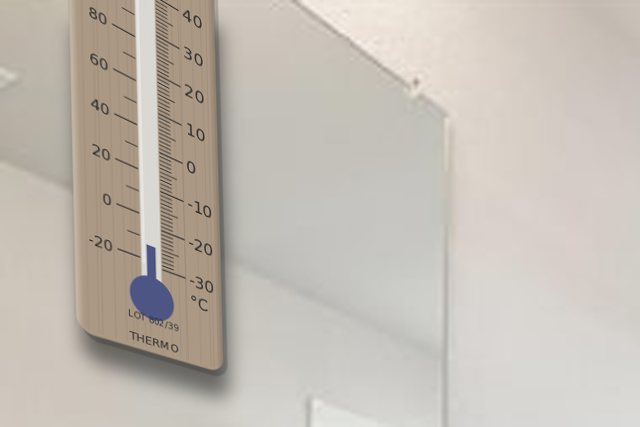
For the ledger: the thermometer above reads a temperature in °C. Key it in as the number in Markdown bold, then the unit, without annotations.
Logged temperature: **-25** °C
